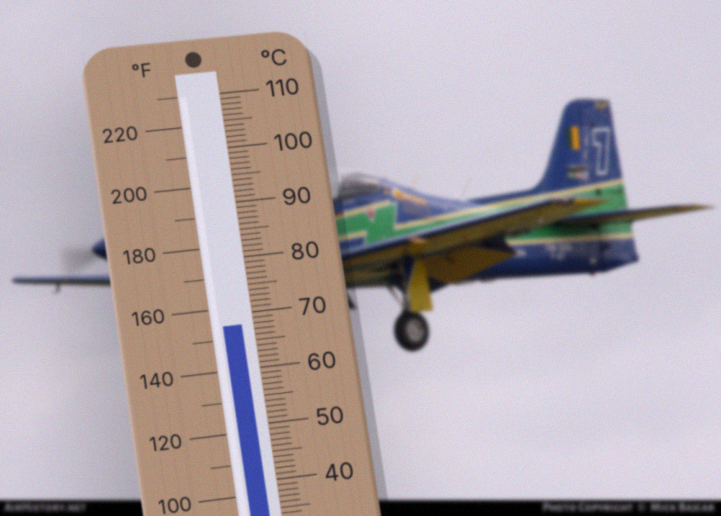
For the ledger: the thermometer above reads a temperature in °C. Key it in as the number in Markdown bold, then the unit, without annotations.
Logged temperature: **68** °C
